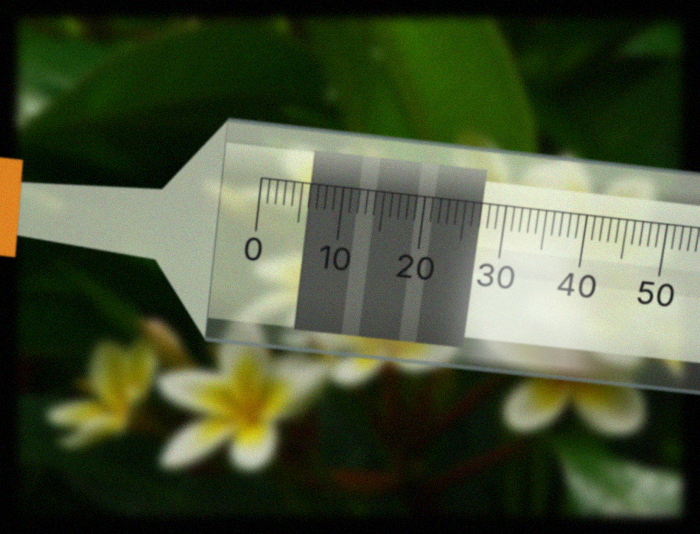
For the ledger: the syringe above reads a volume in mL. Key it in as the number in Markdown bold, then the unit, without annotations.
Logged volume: **6** mL
